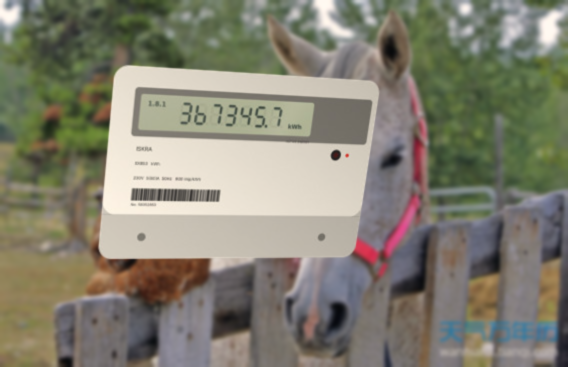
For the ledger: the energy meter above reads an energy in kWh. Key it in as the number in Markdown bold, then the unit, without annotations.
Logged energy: **367345.7** kWh
